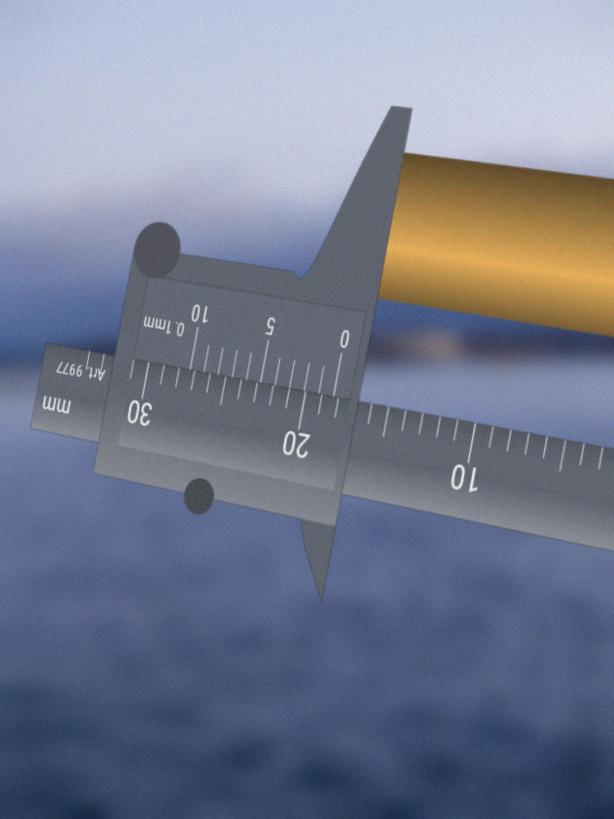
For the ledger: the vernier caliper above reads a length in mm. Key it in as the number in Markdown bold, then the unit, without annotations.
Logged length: **18.3** mm
